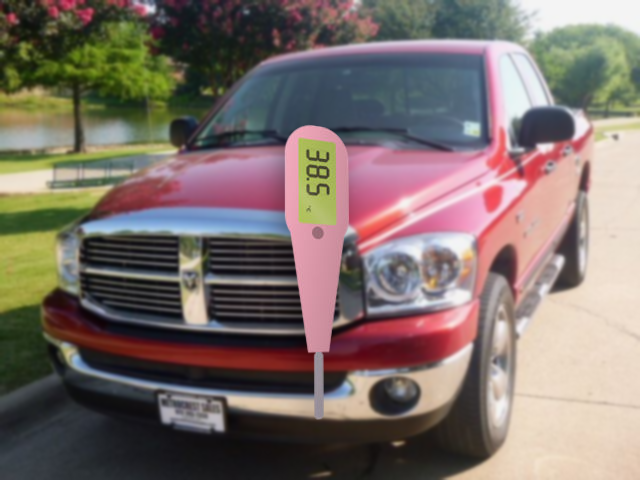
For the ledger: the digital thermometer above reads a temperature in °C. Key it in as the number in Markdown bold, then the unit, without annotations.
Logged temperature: **38.5** °C
